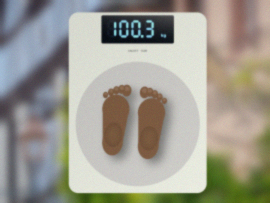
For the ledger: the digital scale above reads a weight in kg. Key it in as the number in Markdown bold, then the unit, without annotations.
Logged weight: **100.3** kg
